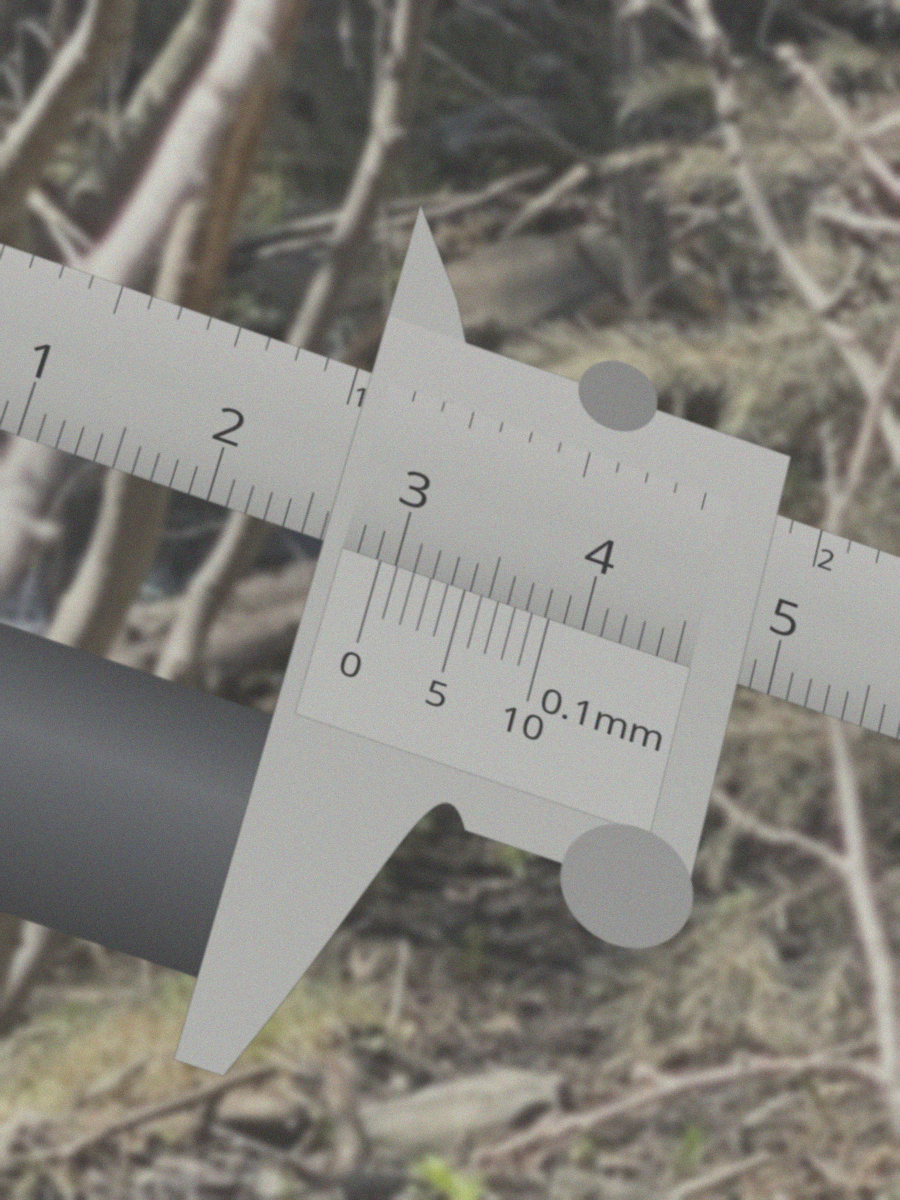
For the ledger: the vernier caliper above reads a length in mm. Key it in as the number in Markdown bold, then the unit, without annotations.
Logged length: **29.2** mm
